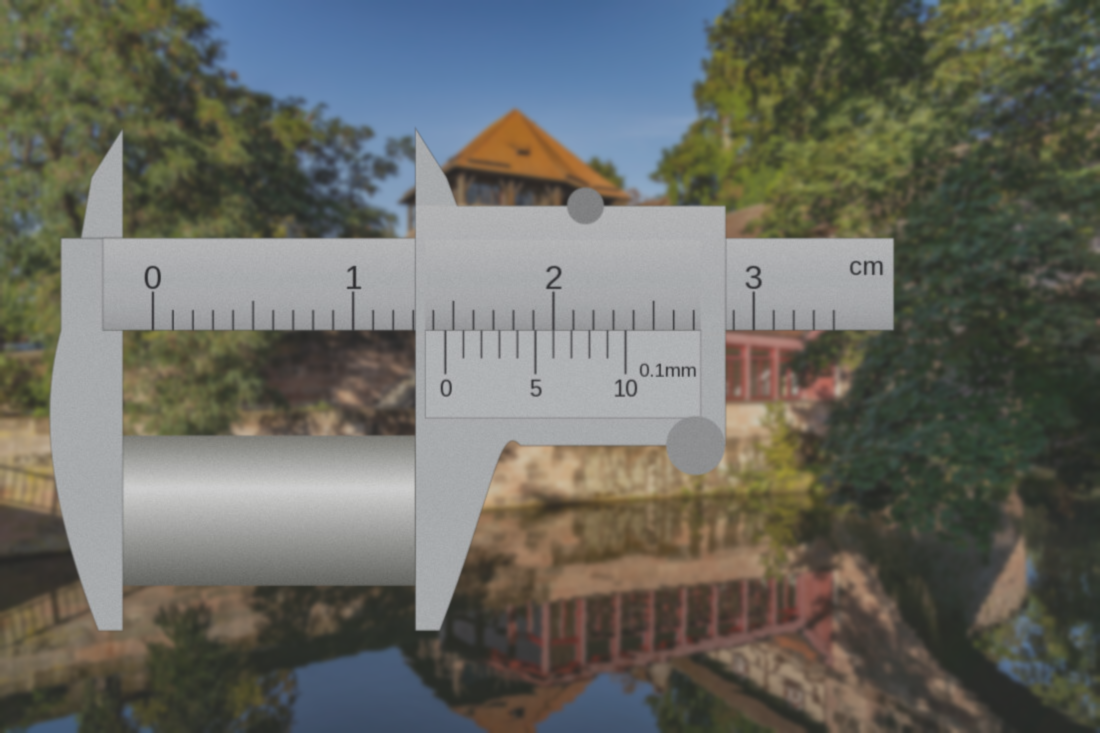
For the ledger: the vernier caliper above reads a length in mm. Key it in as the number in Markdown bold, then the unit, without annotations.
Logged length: **14.6** mm
